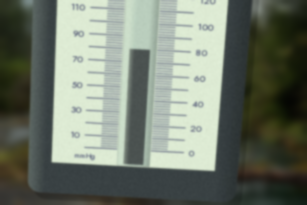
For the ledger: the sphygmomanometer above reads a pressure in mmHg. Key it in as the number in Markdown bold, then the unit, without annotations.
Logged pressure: **80** mmHg
